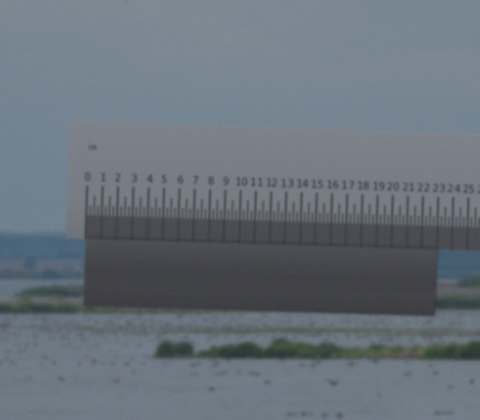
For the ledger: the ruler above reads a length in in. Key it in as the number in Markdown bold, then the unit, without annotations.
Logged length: **23** in
